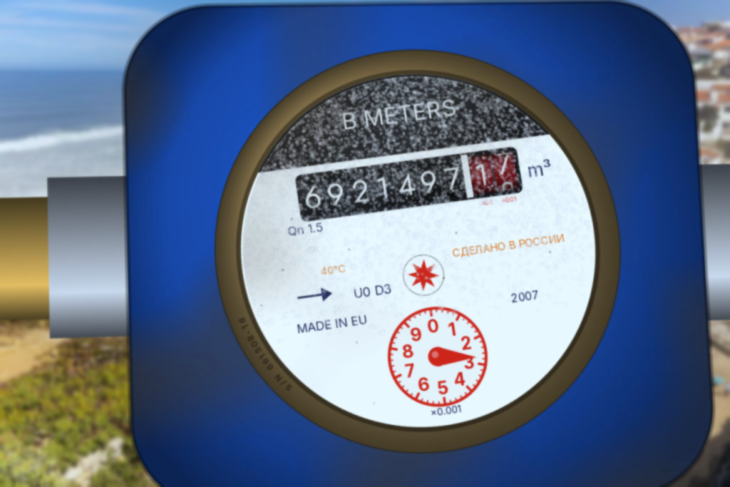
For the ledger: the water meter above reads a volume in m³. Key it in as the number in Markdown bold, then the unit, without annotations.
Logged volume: **6921497.172** m³
